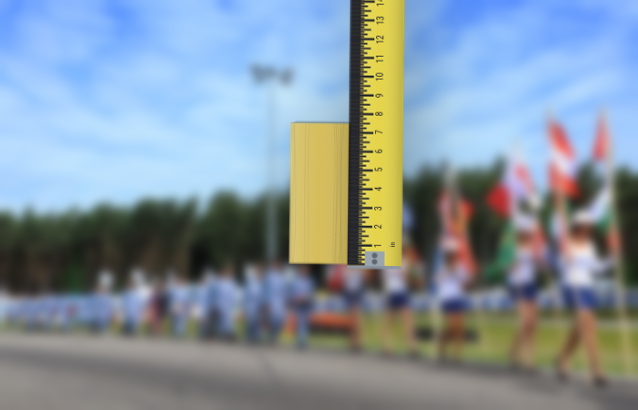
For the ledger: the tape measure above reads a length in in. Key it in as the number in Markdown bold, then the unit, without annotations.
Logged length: **7.5** in
